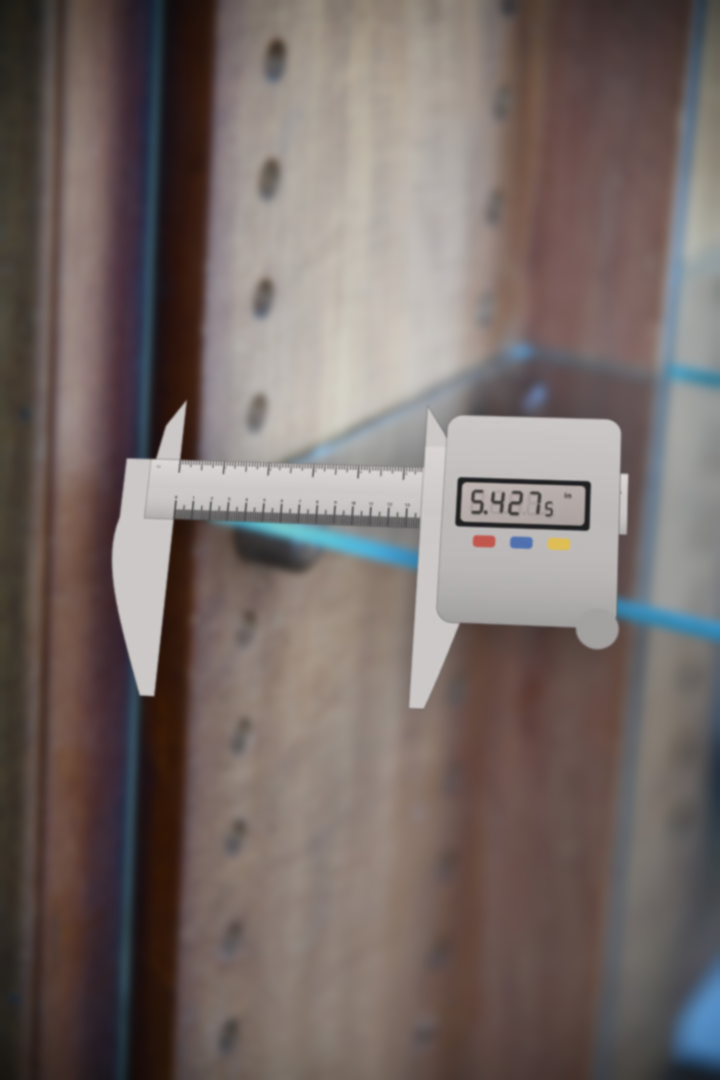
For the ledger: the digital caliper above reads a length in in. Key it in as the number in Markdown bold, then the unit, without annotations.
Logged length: **5.4275** in
